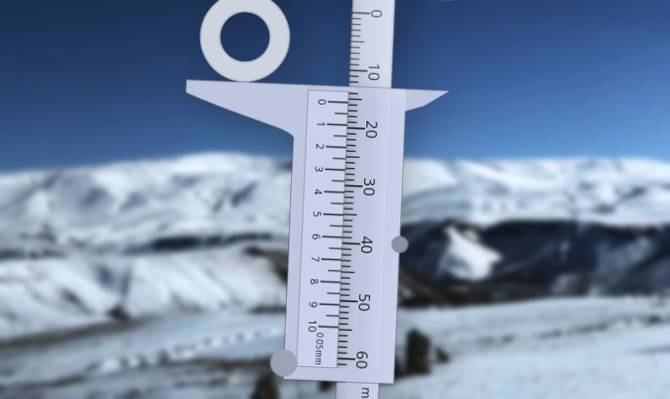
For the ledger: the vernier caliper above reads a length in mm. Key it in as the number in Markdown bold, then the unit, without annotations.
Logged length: **15.6** mm
